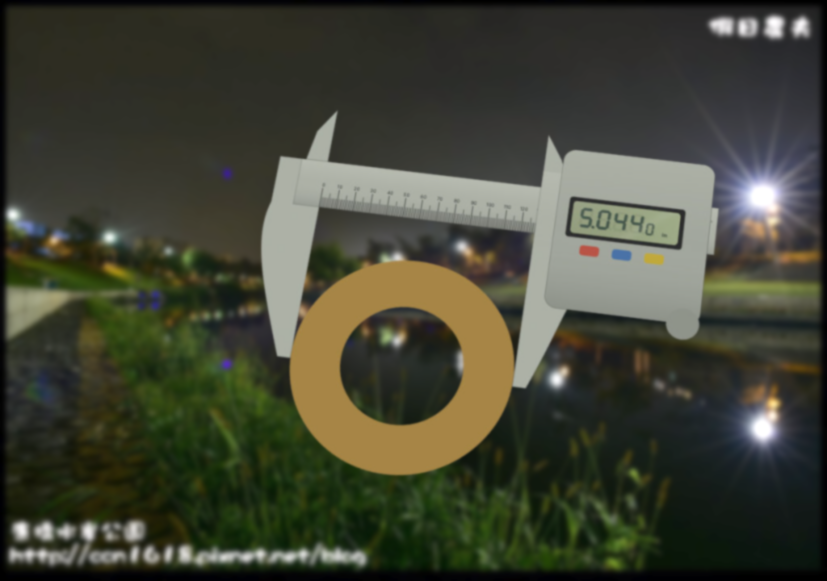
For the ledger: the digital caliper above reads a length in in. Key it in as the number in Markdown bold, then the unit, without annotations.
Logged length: **5.0440** in
